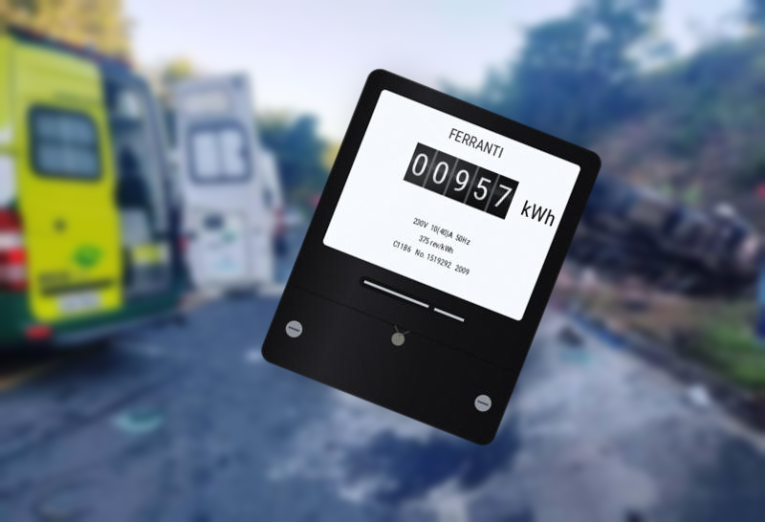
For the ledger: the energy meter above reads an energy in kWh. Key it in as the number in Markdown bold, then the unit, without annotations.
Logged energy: **957** kWh
